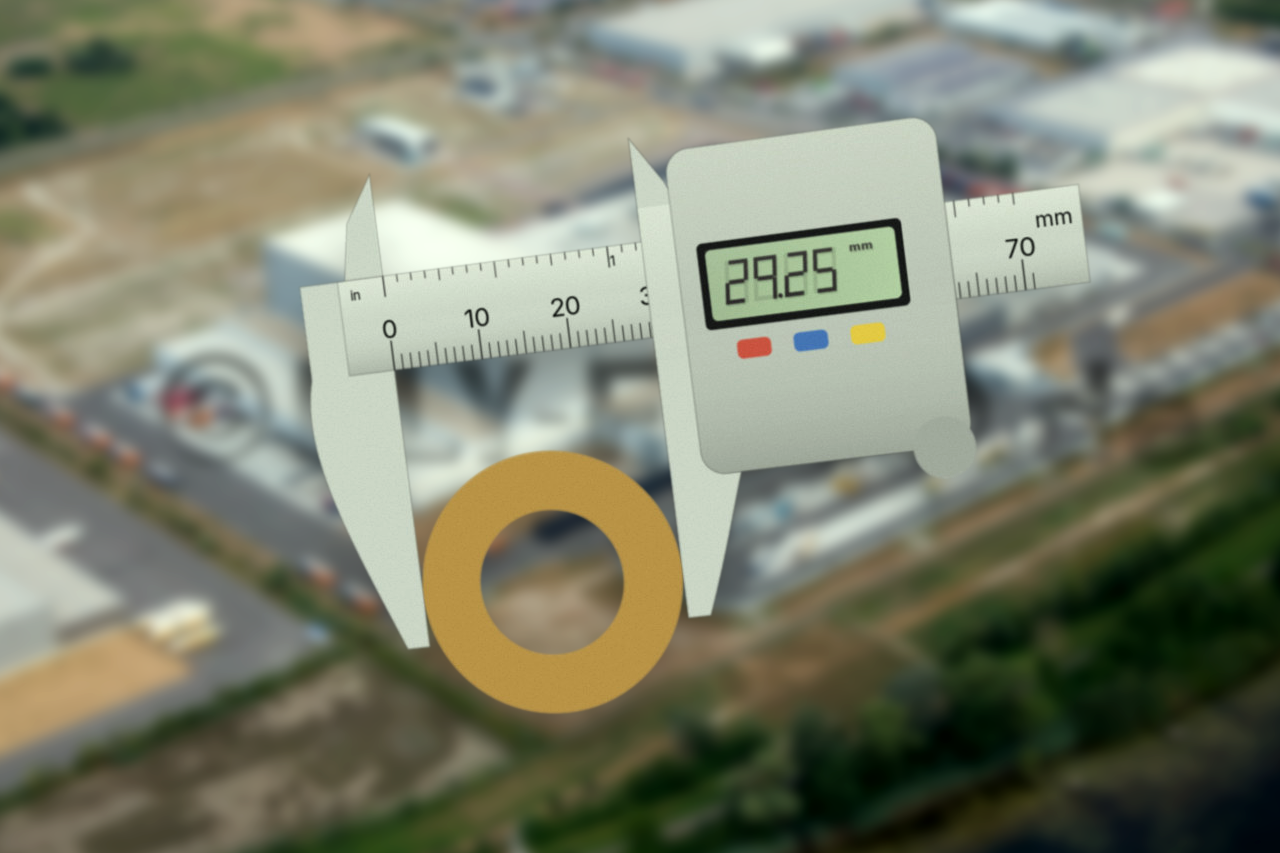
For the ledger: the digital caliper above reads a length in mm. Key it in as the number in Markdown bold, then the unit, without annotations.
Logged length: **29.25** mm
